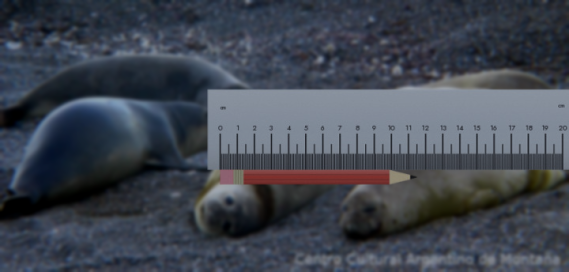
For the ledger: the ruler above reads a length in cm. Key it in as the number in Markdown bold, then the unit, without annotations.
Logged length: **11.5** cm
